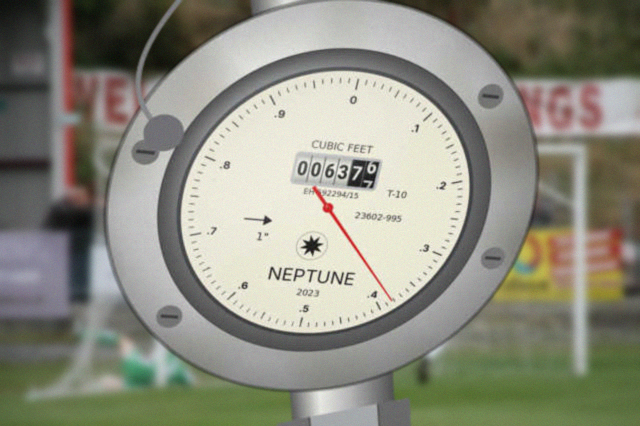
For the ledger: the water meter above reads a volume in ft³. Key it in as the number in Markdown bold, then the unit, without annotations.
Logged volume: **6376.38** ft³
